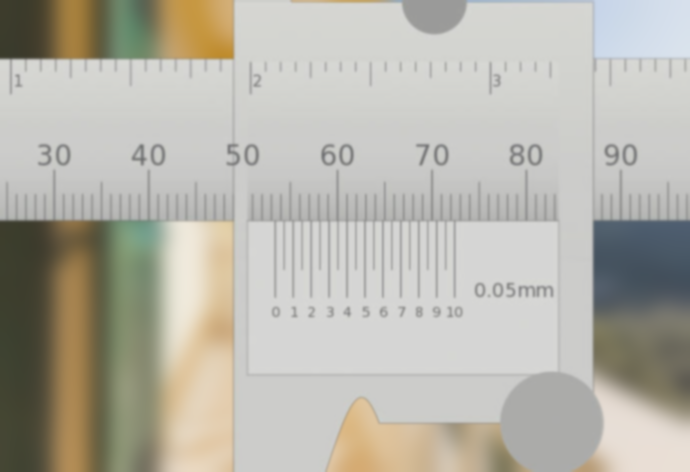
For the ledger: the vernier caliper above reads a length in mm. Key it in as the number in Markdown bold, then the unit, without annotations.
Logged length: **53.4** mm
